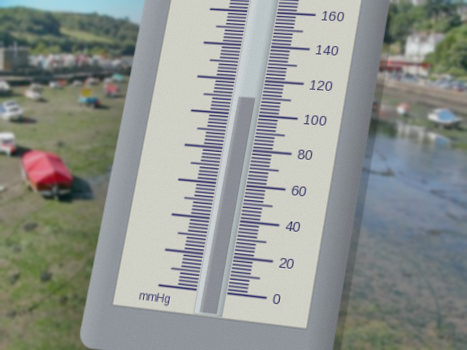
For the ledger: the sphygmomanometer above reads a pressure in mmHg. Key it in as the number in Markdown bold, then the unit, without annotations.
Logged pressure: **110** mmHg
